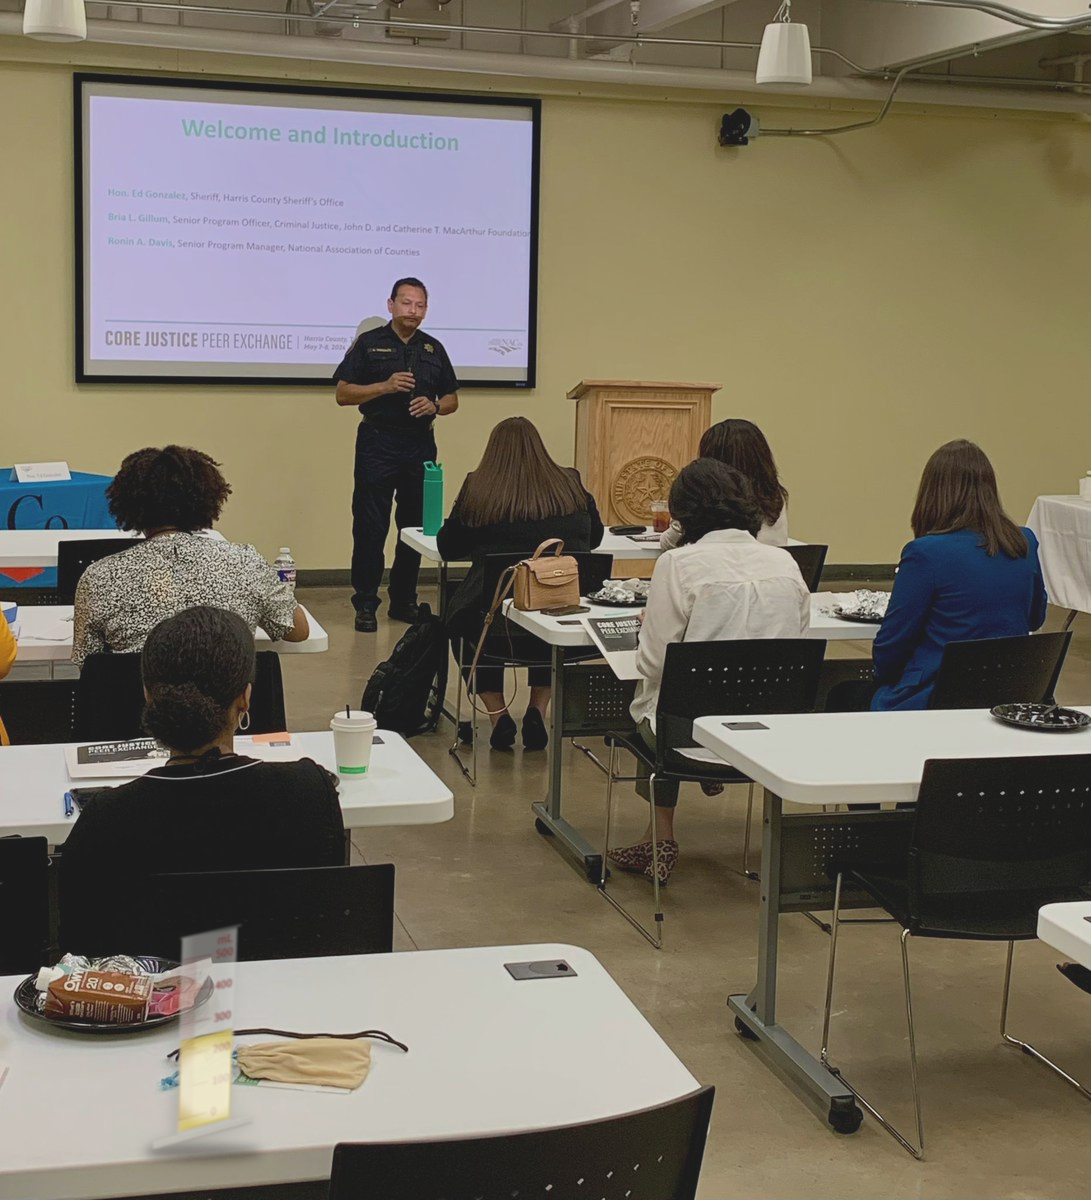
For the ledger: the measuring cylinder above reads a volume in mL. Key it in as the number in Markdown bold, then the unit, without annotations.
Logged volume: **250** mL
